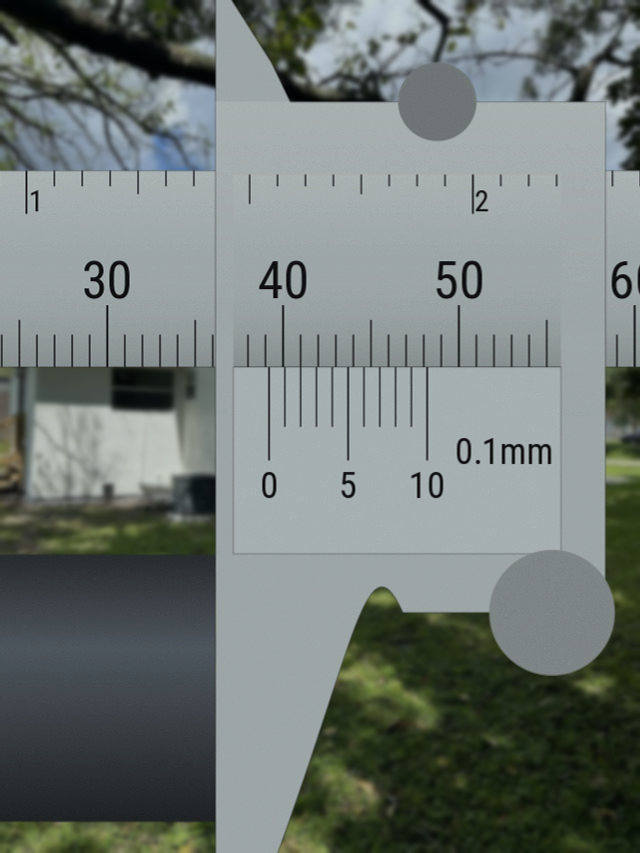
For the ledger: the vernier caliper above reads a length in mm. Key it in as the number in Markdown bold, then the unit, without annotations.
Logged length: **39.2** mm
